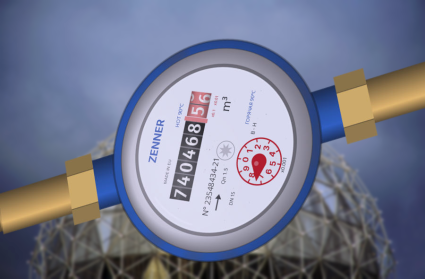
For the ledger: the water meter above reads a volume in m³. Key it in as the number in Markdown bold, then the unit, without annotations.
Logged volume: **740468.557** m³
